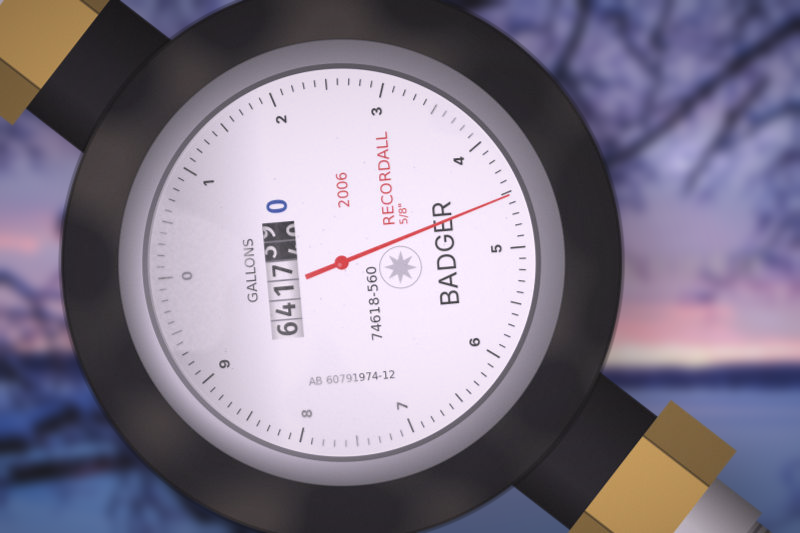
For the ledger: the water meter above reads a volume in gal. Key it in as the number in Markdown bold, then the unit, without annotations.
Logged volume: **6417394.5** gal
